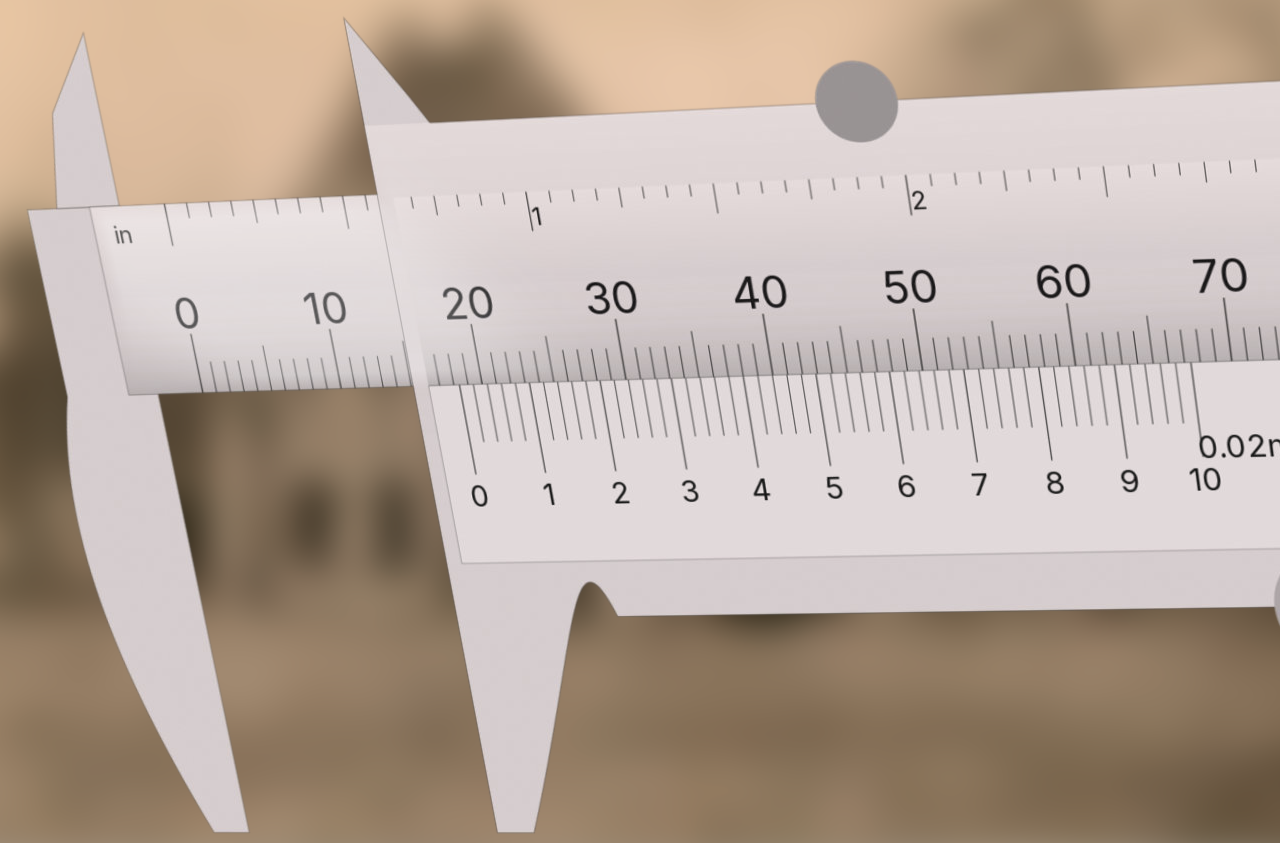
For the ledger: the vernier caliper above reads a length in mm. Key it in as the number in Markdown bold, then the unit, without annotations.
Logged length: **18.4** mm
